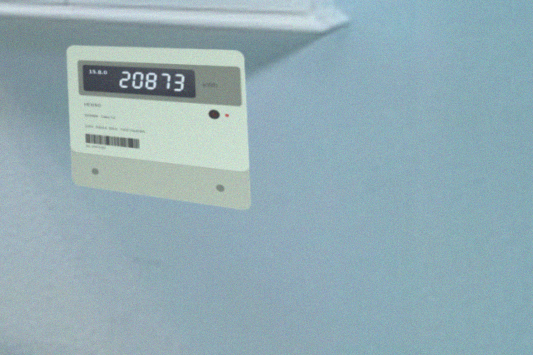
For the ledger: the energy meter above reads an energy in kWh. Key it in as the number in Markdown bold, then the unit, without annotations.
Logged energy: **20873** kWh
